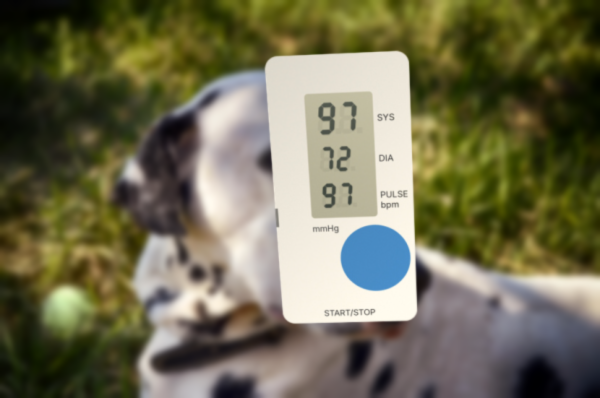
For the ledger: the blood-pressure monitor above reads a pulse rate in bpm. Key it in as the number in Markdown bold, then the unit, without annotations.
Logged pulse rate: **97** bpm
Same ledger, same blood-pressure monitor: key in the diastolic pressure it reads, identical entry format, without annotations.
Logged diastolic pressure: **72** mmHg
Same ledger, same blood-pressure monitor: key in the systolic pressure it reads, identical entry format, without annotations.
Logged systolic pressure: **97** mmHg
